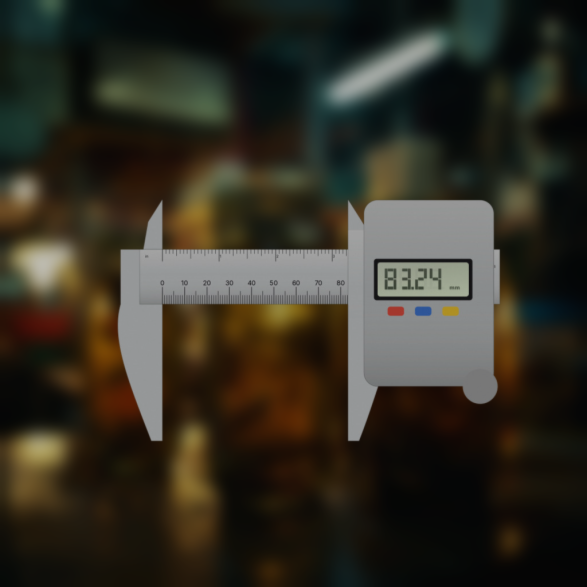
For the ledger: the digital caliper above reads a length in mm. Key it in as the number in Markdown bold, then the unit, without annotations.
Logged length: **83.24** mm
